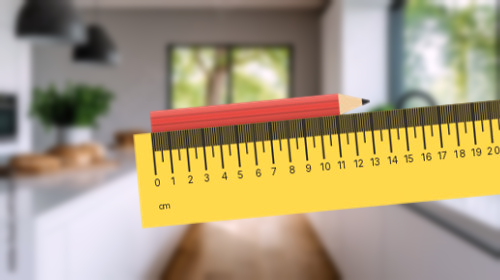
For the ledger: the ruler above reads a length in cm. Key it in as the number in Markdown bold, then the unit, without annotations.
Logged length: **13** cm
